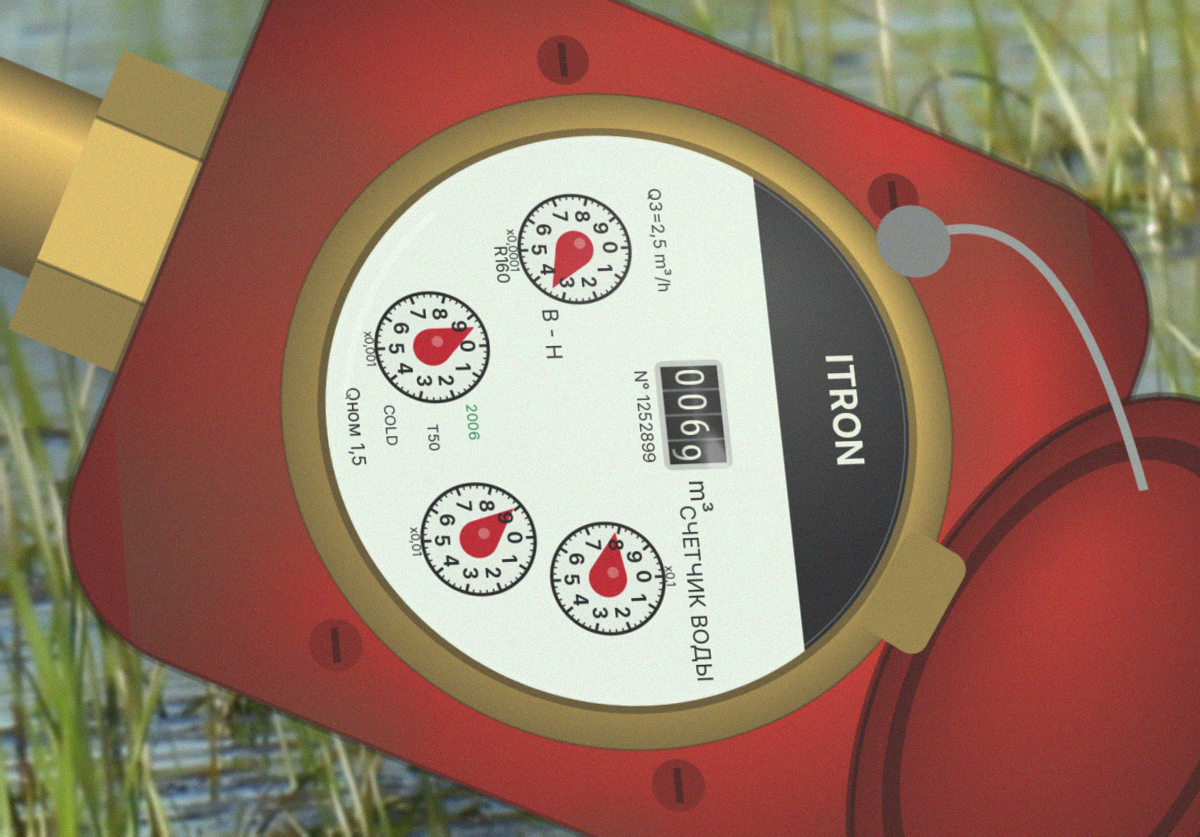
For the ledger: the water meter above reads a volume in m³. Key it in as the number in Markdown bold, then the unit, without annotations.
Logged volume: **68.7893** m³
